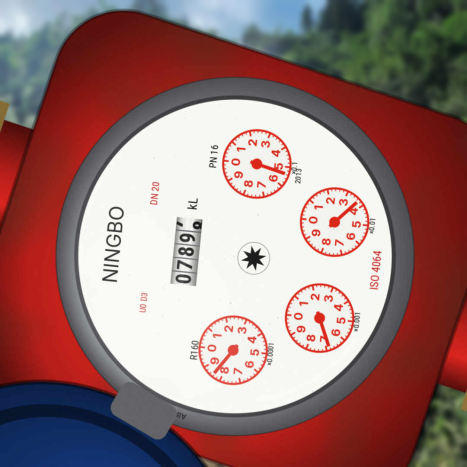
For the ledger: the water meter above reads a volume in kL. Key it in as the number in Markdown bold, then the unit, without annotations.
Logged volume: **7897.5368** kL
